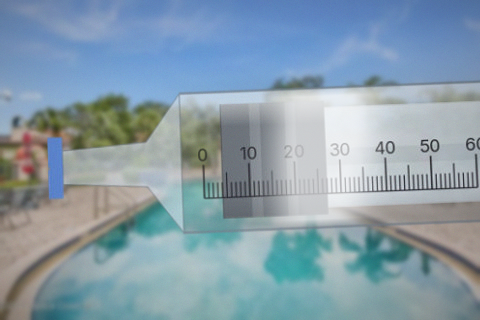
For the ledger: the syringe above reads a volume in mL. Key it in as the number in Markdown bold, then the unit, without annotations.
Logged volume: **4** mL
